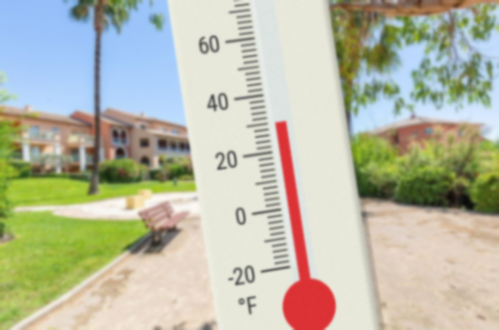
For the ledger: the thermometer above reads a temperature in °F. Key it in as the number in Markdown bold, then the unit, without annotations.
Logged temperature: **30** °F
